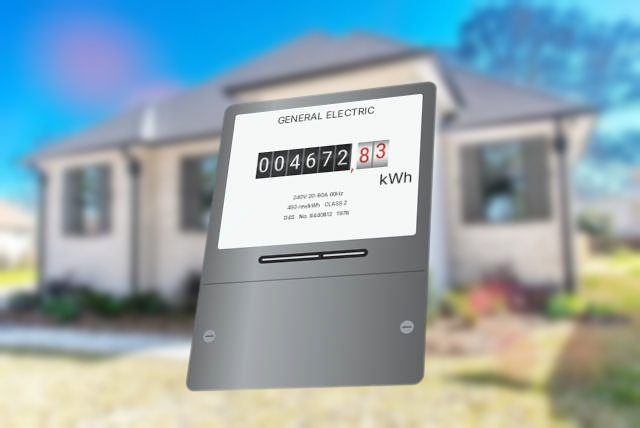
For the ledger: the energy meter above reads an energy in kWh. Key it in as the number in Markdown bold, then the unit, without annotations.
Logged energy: **4672.83** kWh
